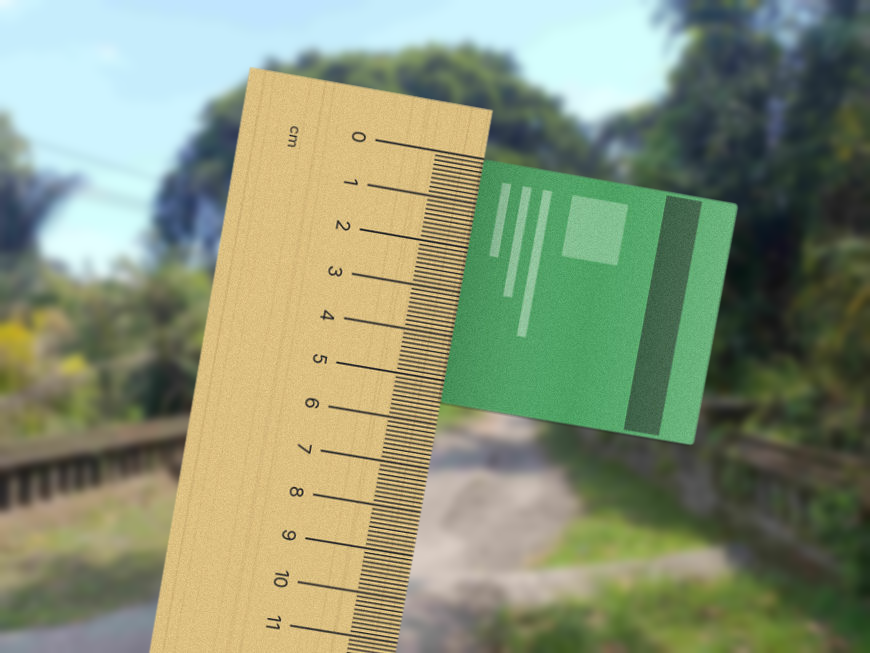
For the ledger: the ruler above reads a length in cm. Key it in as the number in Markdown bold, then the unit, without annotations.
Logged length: **5.5** cm
